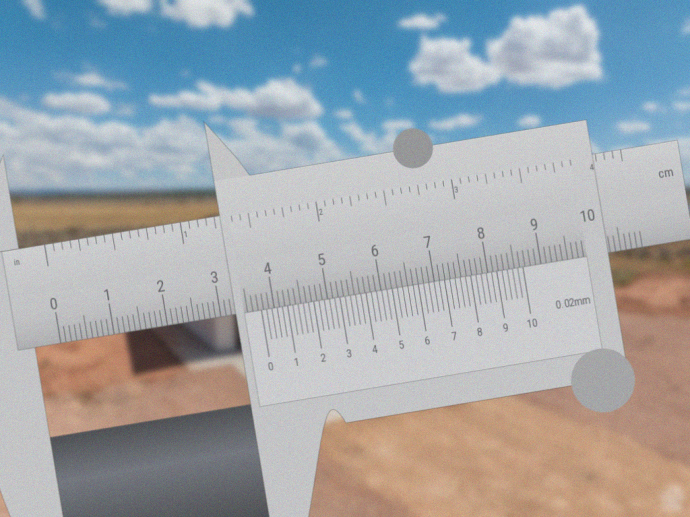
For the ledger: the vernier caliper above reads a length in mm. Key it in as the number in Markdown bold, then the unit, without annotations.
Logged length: **37.6** mm
